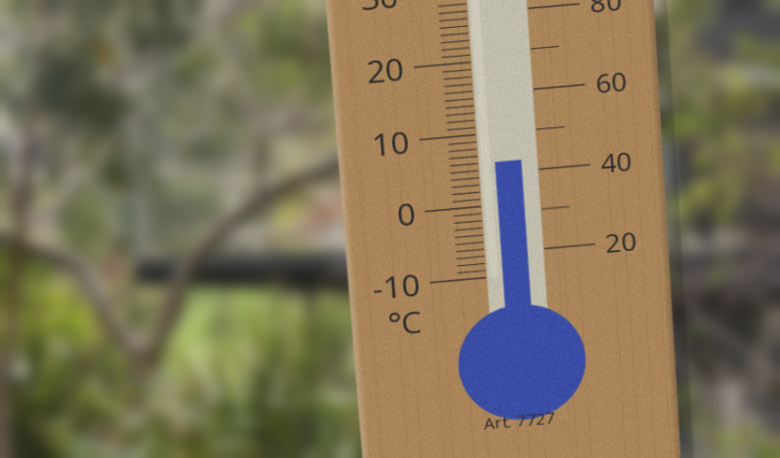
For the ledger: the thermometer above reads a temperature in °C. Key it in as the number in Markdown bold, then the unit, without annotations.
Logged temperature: **6** °C
